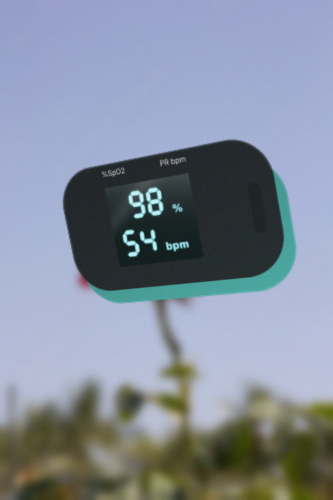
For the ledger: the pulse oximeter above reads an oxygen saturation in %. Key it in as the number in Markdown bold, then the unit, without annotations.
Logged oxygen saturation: **98** %
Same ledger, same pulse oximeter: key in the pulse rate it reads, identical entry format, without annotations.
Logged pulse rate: **54** bpm
